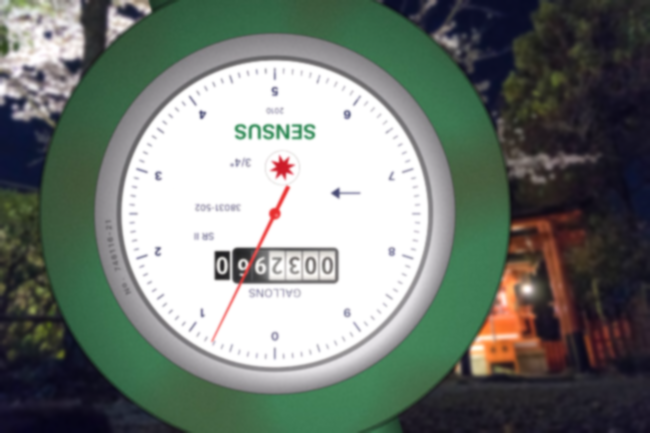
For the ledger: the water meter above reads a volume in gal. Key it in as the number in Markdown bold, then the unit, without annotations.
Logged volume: **32960.7** gal
